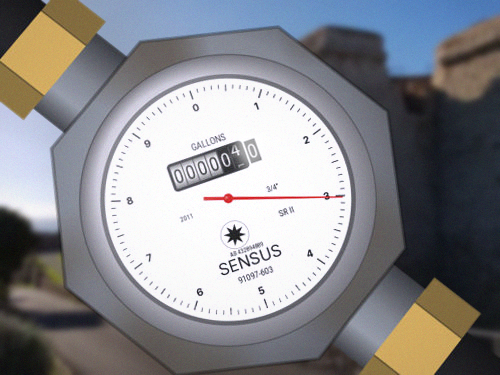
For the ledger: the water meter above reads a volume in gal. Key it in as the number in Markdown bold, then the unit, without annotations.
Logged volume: **43.0** gal
